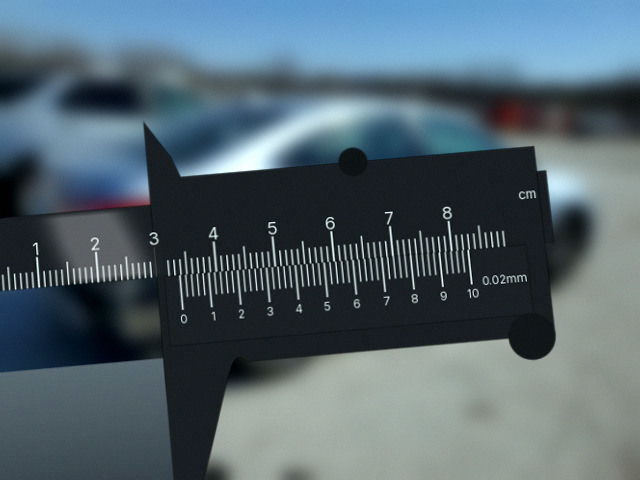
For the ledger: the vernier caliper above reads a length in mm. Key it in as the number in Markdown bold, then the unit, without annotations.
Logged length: **33.8** mm
